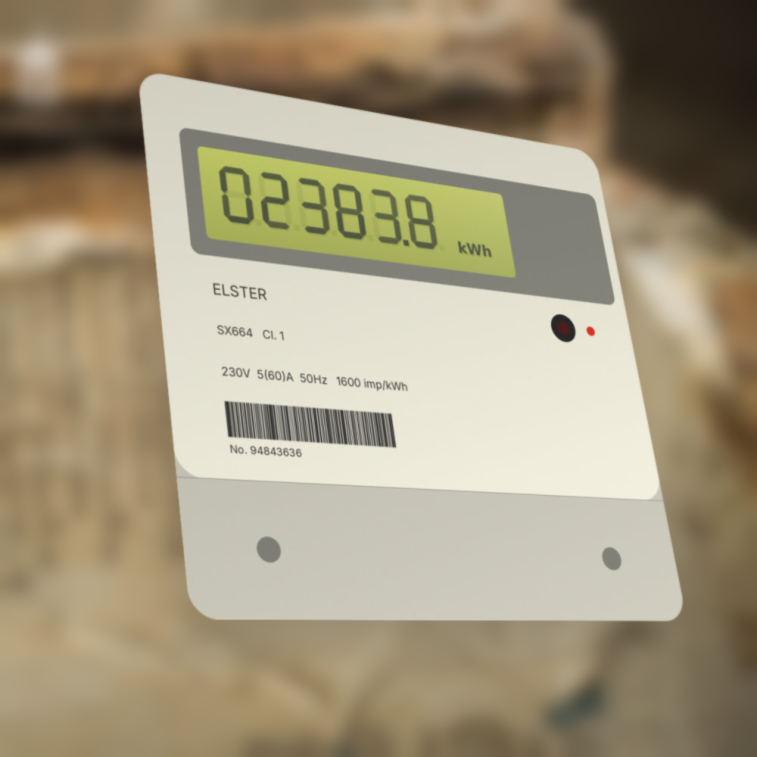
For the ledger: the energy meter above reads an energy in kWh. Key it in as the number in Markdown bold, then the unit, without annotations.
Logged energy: **2383.8** kWh
